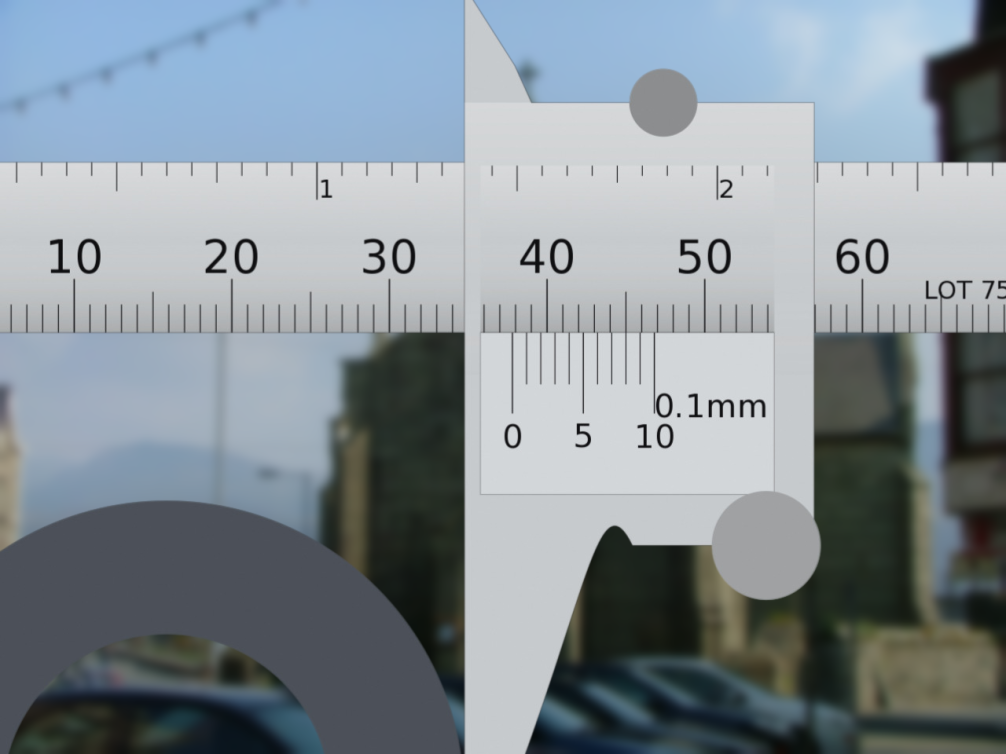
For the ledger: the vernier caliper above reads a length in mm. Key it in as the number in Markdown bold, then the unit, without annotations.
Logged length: **37.8** mm
